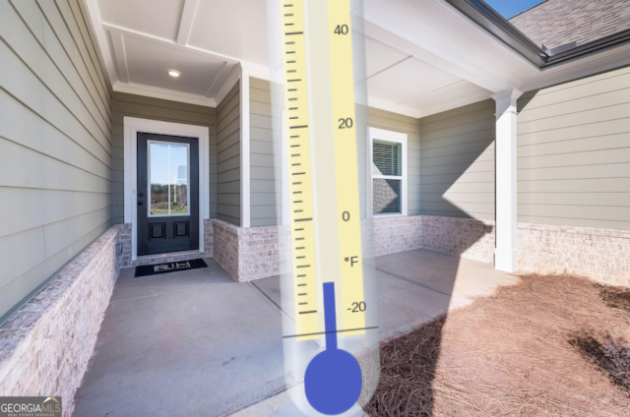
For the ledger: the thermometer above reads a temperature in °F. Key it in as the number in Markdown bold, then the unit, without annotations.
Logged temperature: **-14** °F
